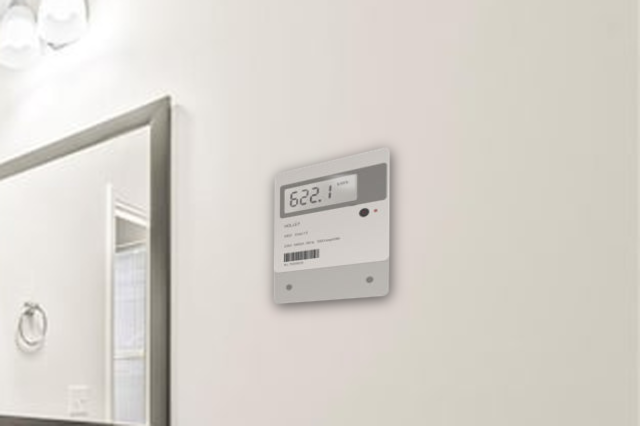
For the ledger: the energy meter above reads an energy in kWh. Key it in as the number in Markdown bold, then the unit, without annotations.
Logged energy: **622.1** kWh
